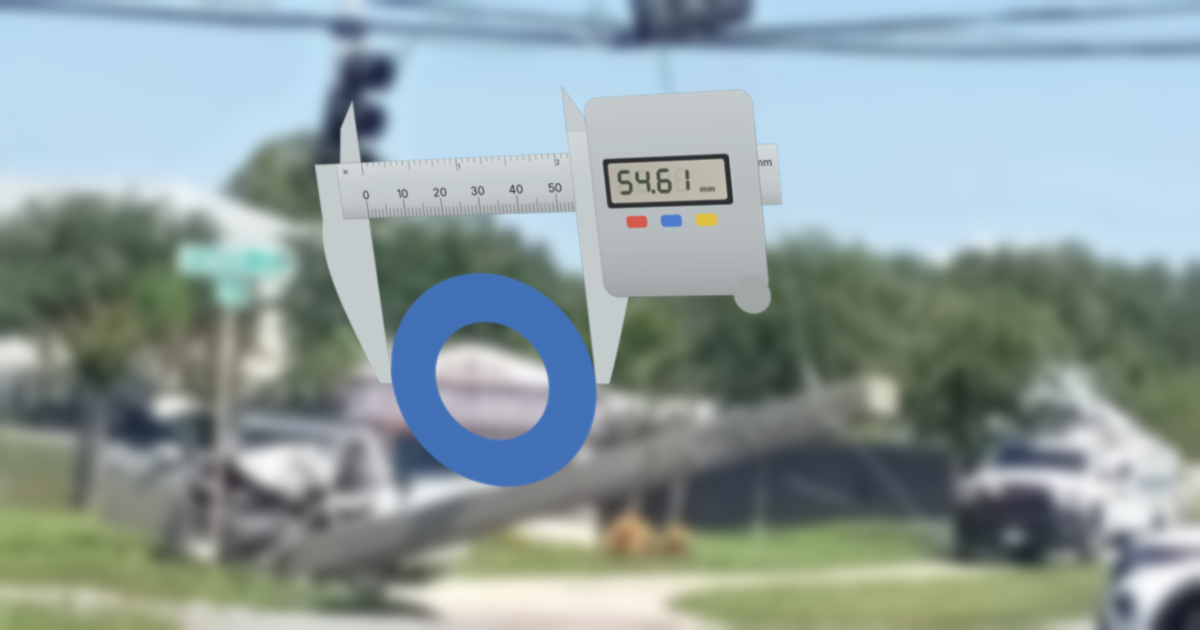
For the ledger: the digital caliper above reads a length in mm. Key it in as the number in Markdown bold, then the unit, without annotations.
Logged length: **54.61** mm
